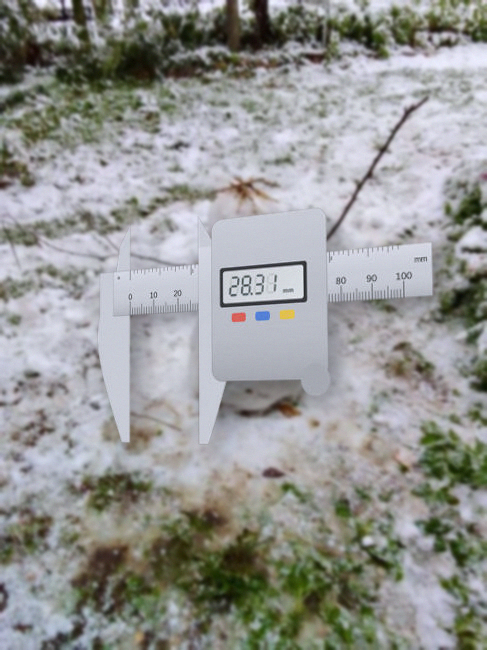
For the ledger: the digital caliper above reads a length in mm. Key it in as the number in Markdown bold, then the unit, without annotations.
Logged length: **28.31** mm
